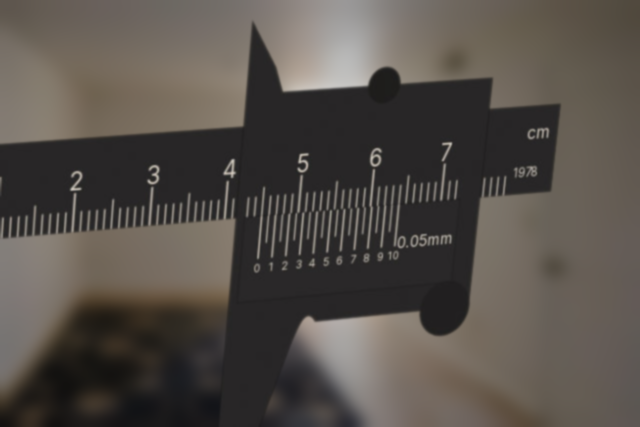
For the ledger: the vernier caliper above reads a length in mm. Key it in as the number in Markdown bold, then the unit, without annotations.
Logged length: **45.0** mm
